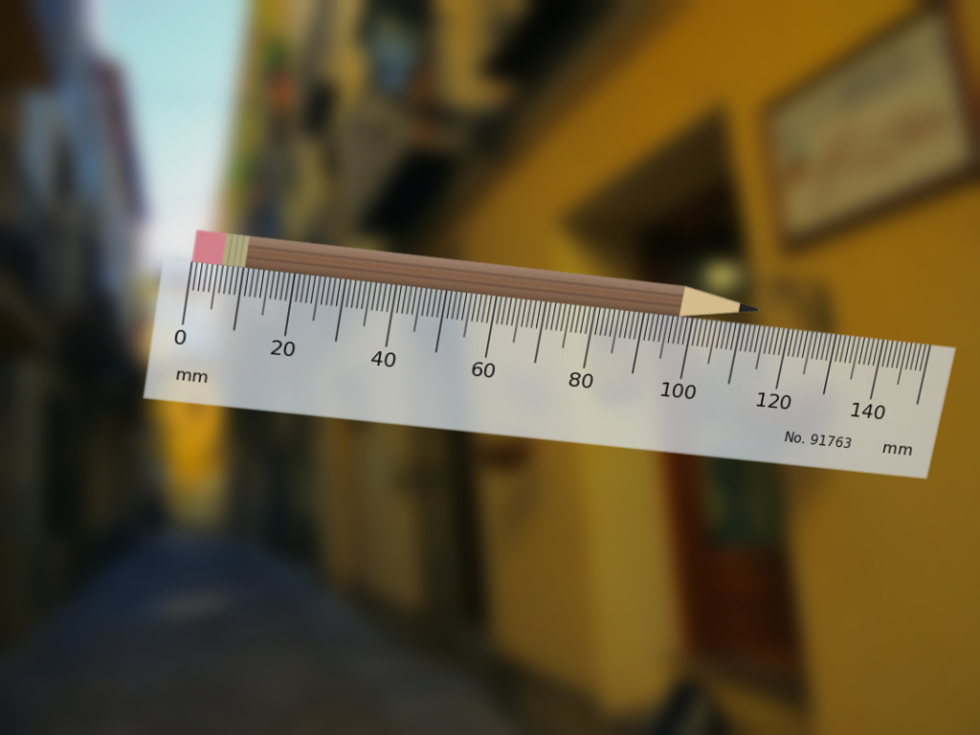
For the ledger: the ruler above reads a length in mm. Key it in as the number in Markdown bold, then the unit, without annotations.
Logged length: **113** mm
